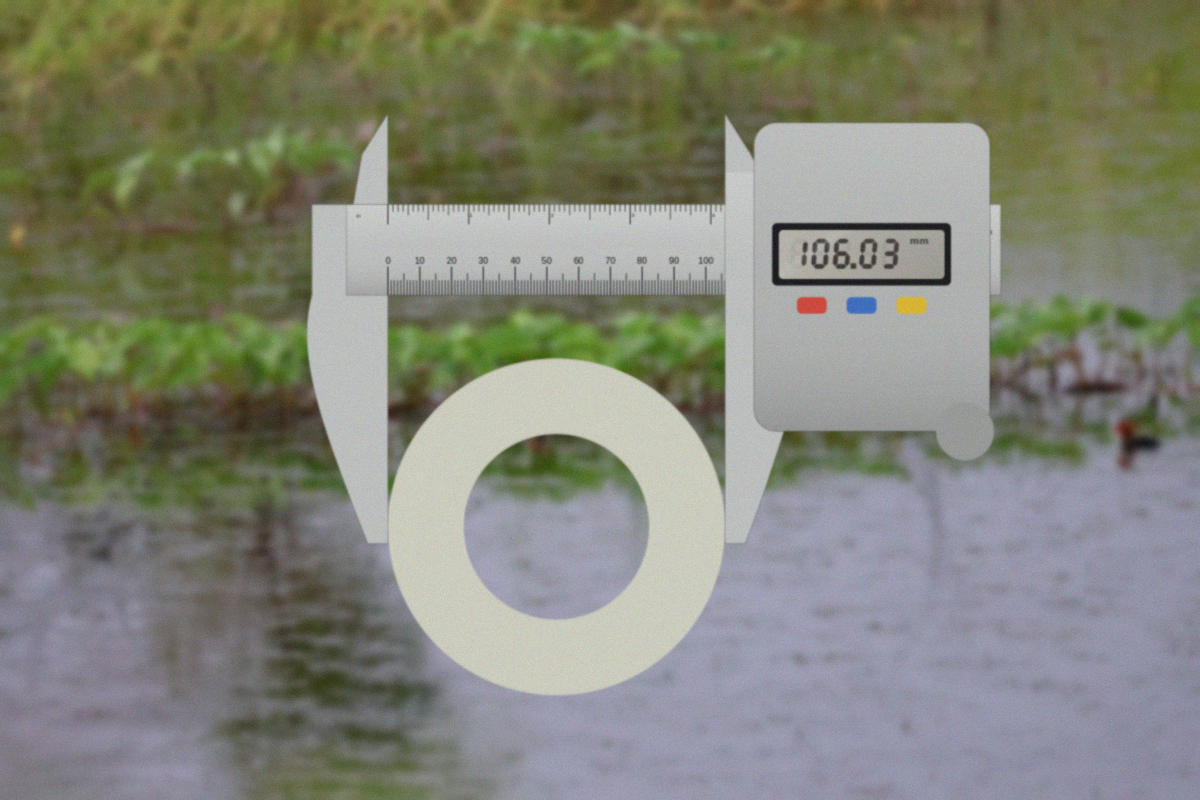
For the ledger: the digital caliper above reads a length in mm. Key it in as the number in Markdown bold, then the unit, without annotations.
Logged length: **106.03** mm
